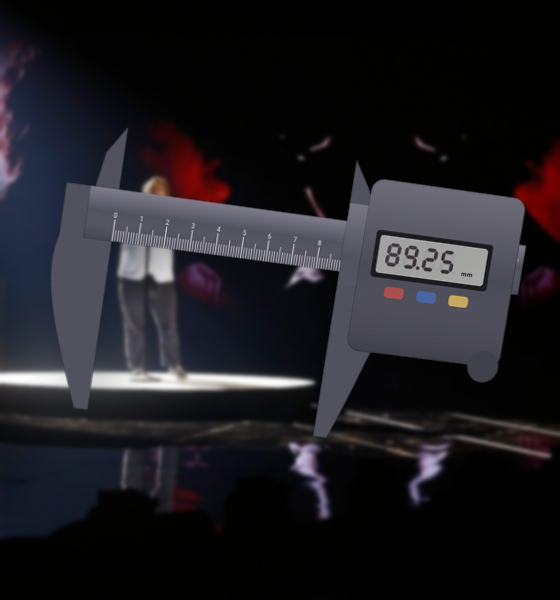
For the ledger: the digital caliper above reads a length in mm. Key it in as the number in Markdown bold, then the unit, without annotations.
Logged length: **89.25** mm
